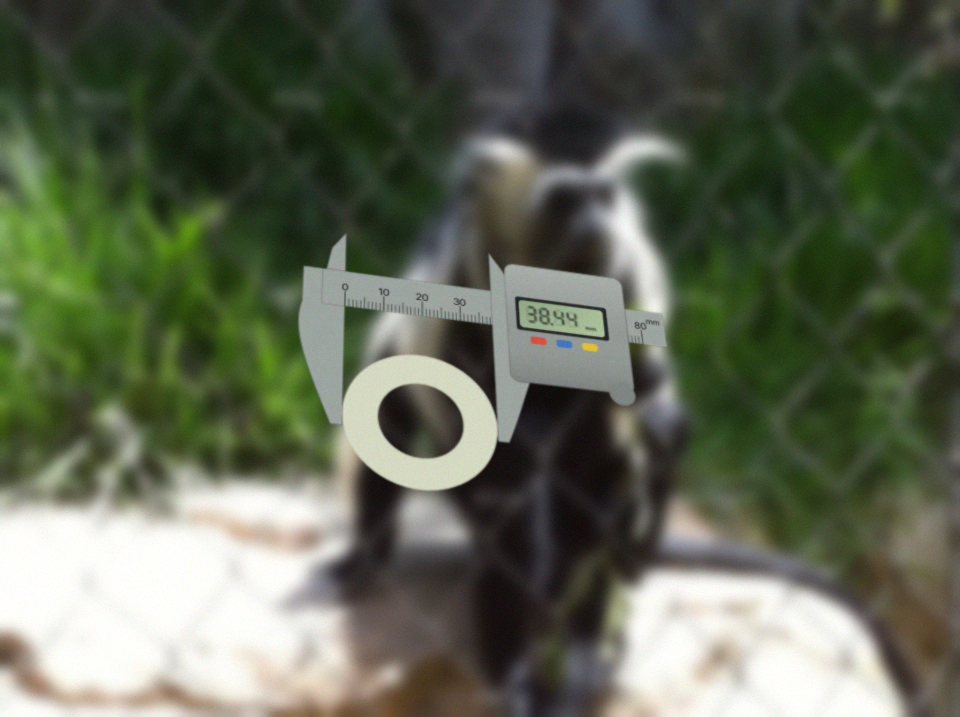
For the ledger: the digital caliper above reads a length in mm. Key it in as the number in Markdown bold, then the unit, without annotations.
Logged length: **38.44** mm
